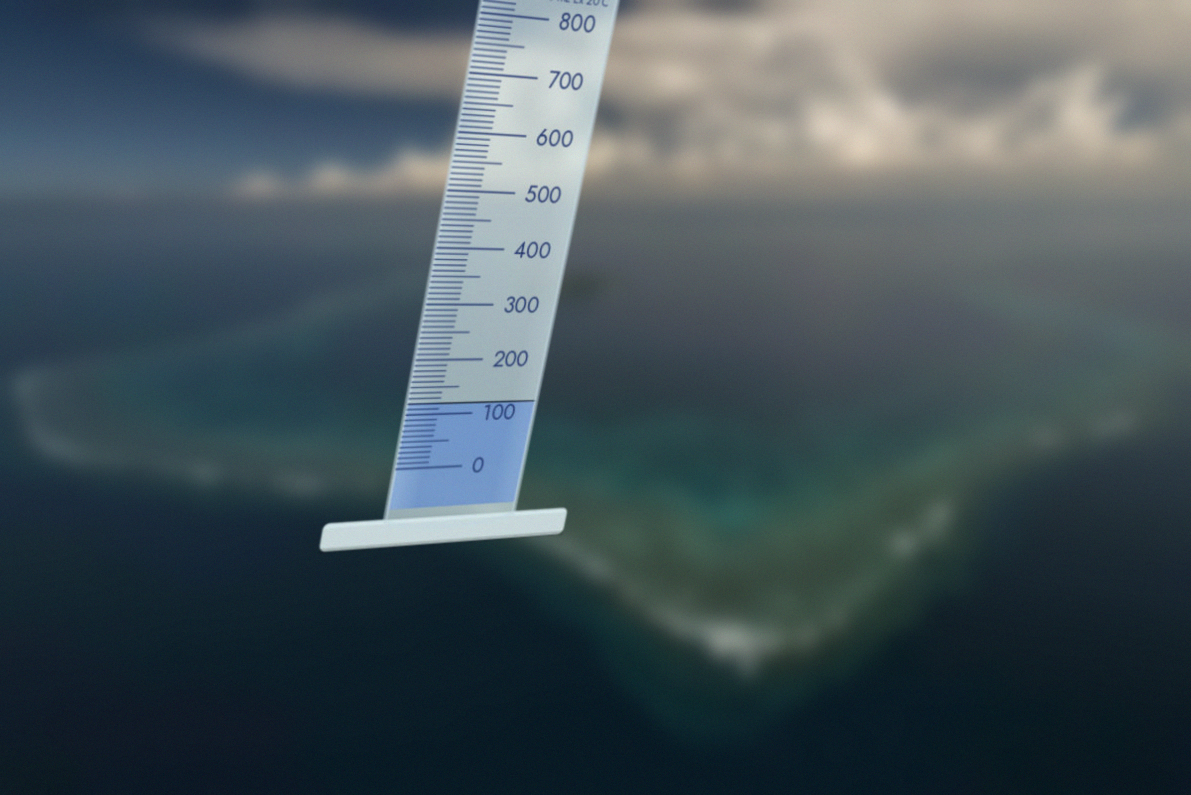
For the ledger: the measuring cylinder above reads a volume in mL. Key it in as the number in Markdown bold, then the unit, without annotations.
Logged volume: **120** mL
